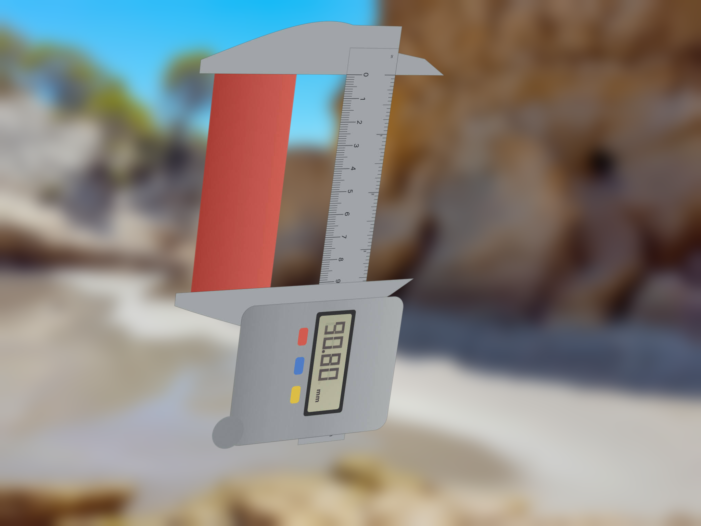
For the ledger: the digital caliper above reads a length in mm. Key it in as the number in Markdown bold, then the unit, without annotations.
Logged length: **90.80** mm
